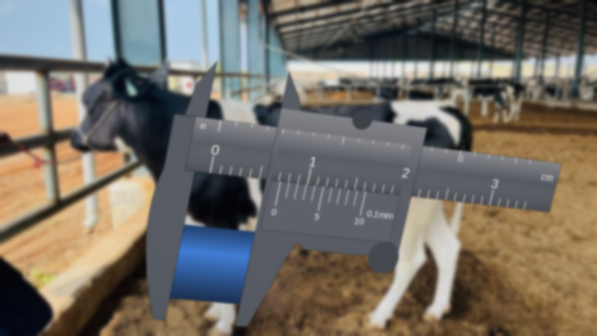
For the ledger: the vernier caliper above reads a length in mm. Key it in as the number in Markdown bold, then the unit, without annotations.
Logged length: **7.2** mm
